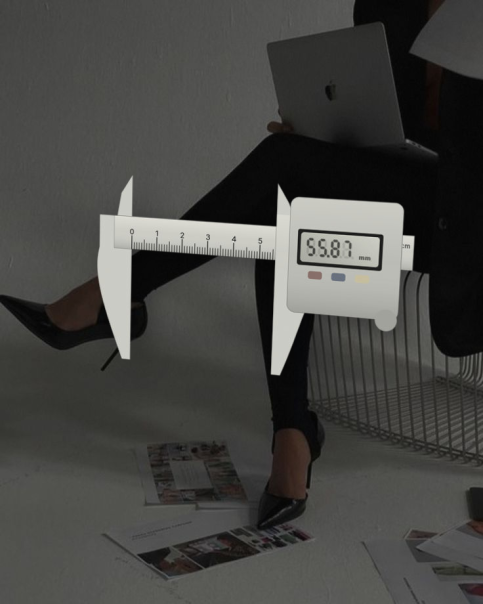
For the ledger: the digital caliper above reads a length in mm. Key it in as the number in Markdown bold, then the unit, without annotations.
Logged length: **55.87** mm
